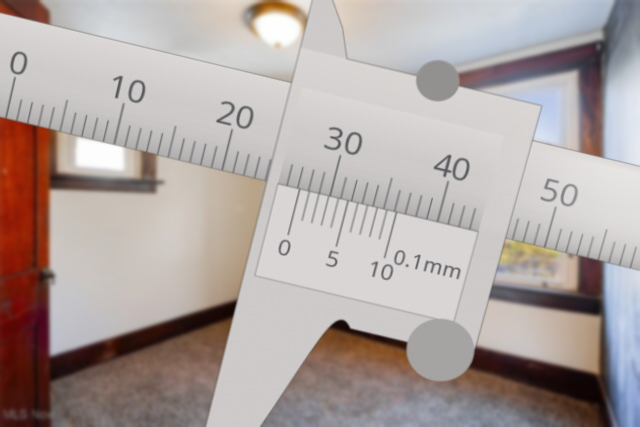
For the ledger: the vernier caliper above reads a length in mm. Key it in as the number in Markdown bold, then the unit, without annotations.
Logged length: **27.2** mm
